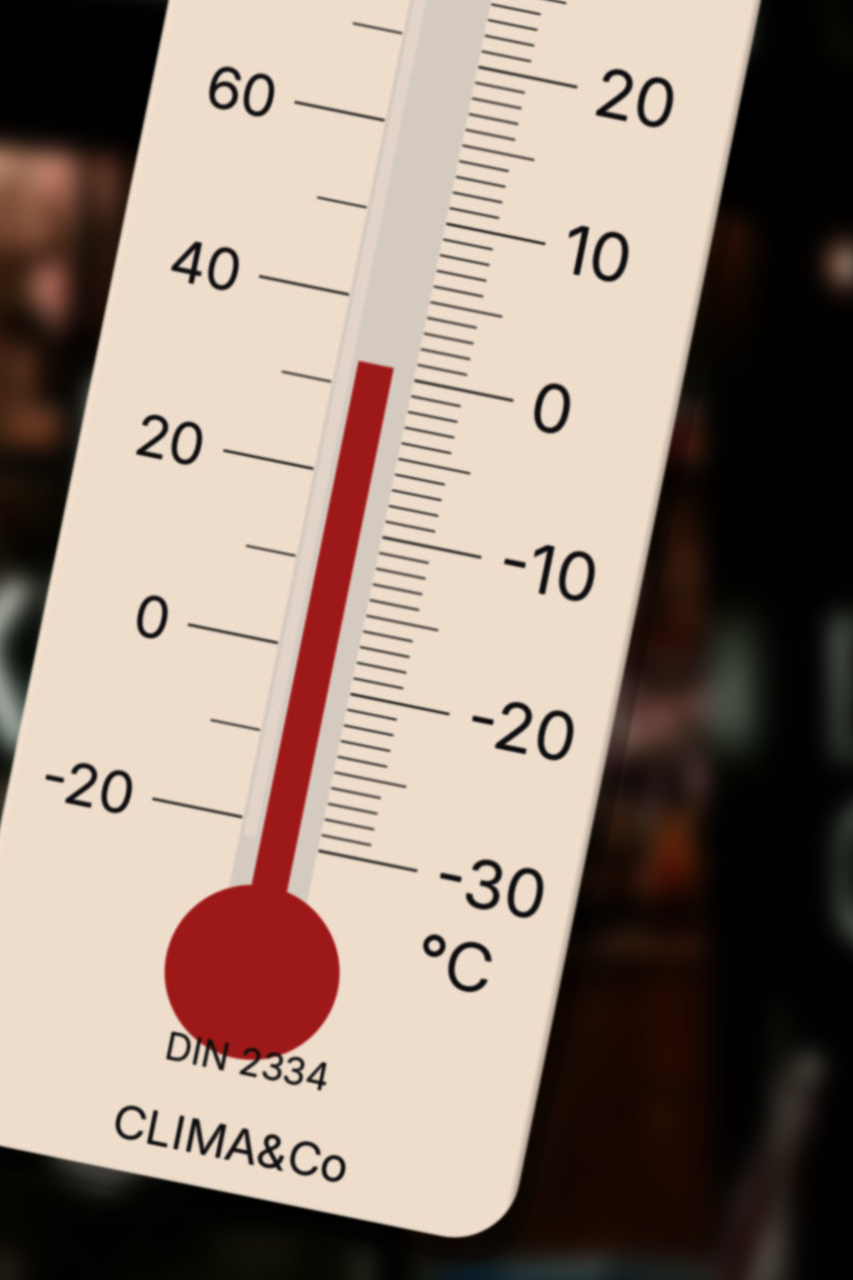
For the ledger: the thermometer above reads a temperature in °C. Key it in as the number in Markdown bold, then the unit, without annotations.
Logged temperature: **0.5** °C
